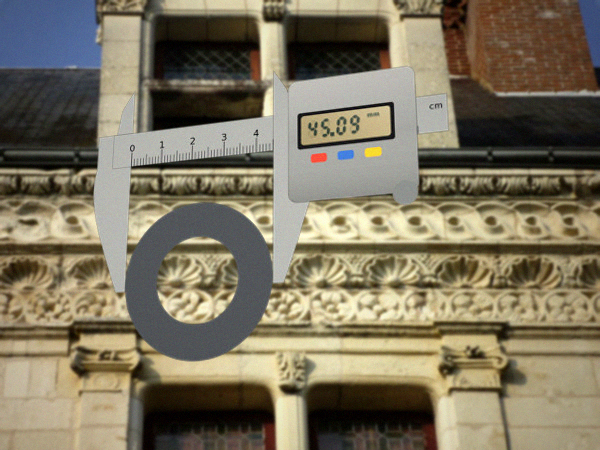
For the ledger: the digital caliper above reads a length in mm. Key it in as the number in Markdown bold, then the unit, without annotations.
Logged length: **45.09** mm
